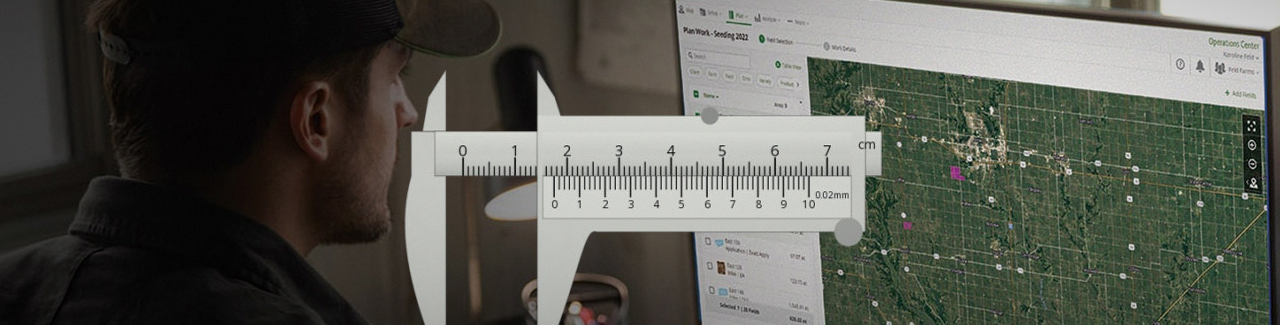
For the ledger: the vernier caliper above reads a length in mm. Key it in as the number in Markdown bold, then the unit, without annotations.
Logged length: **17.5** mm
